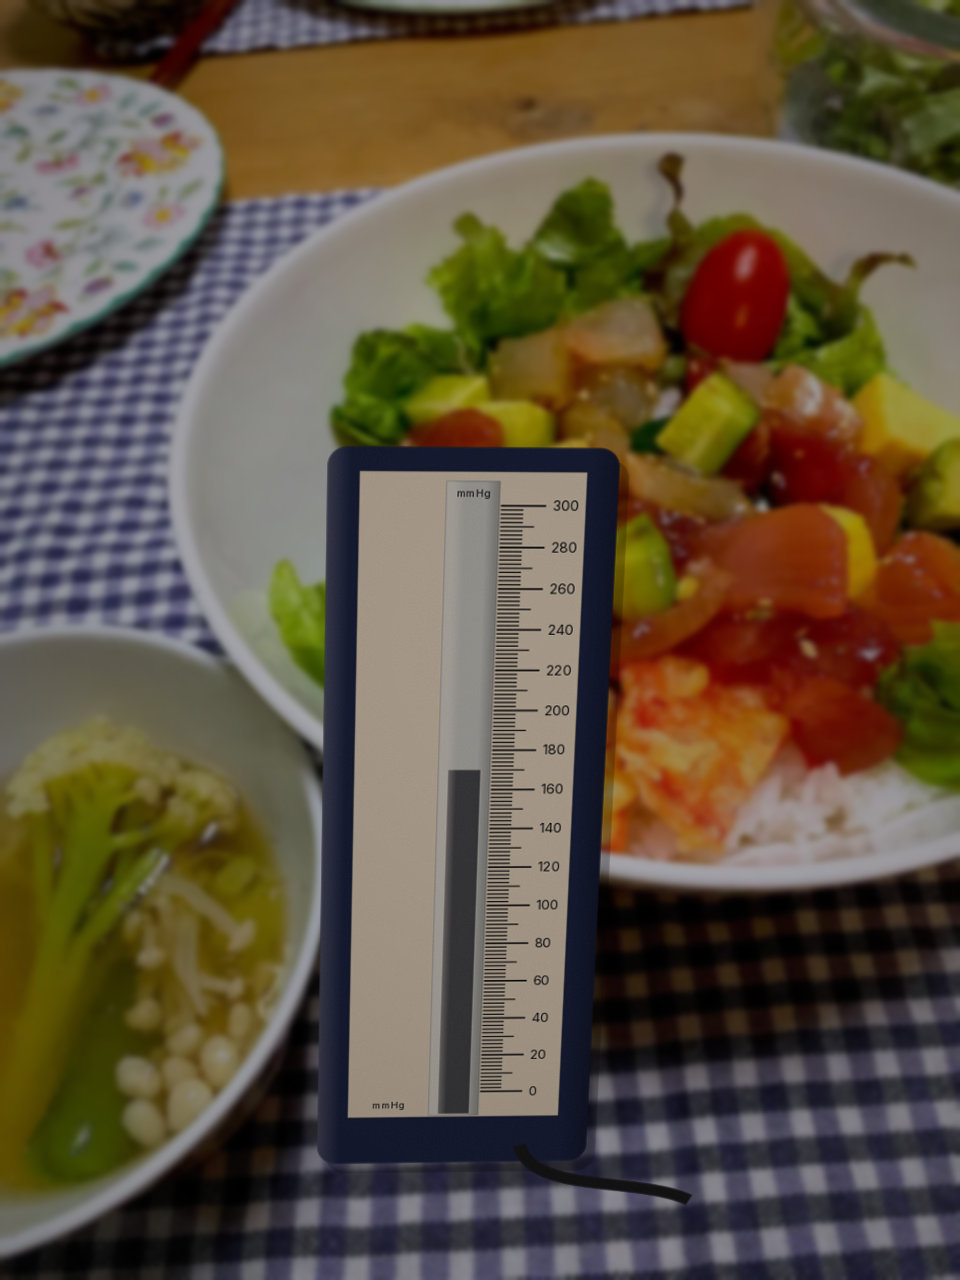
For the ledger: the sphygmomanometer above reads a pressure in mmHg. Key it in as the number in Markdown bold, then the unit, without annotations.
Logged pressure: **170** mmHg
